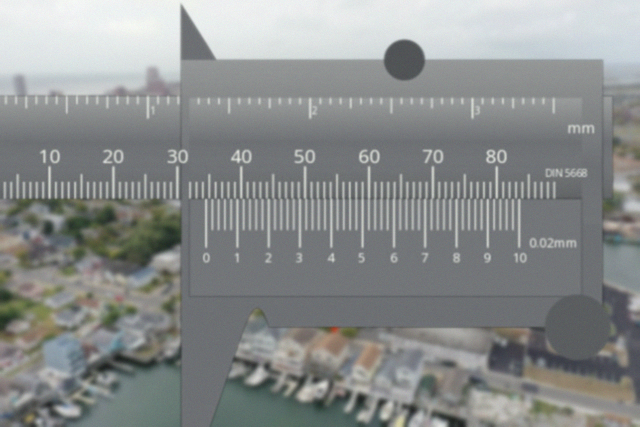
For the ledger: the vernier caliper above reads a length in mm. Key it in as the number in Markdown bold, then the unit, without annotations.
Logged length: **34.5** mm
